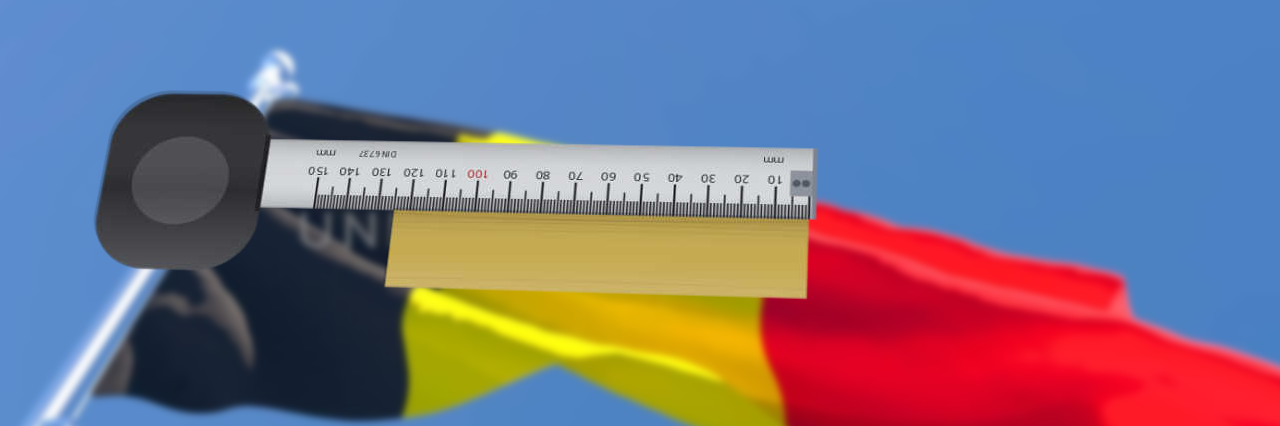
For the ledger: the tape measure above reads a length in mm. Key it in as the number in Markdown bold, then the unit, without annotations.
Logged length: **125** mm
